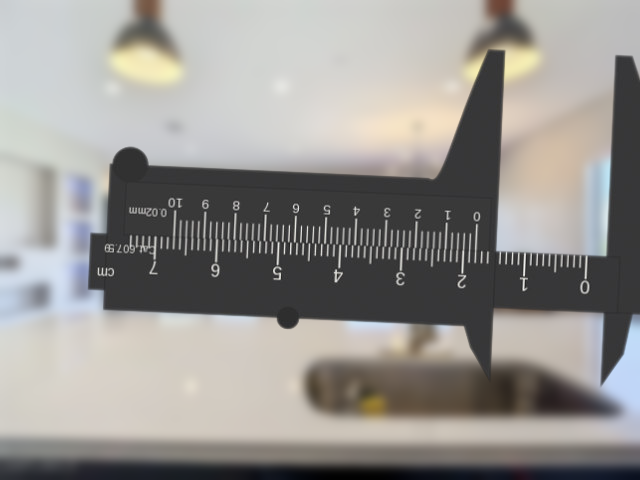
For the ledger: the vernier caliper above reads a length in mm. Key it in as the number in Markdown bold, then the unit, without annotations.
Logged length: **18.0** mm
